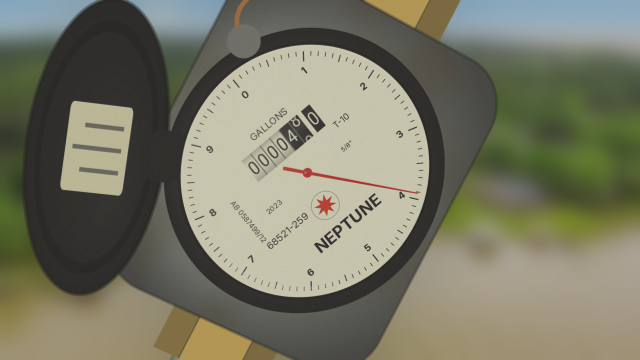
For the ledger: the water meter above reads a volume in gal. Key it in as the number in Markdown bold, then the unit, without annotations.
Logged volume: **483.9** gal
